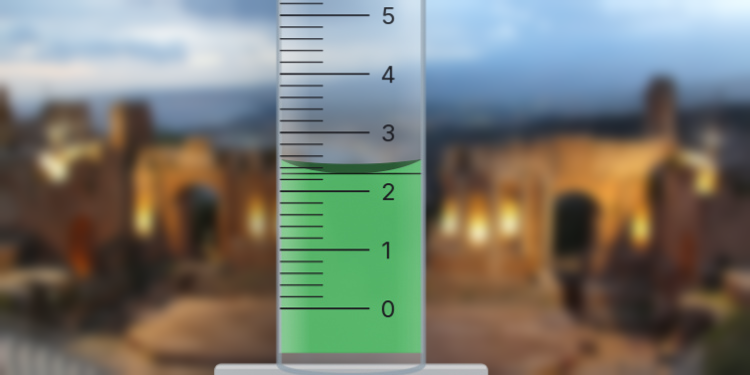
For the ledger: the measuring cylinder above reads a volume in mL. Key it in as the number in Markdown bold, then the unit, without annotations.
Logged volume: **2.3** mL
